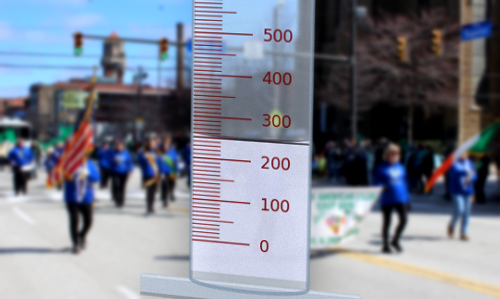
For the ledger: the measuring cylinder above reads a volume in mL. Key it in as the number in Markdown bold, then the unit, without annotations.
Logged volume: **250** mL
